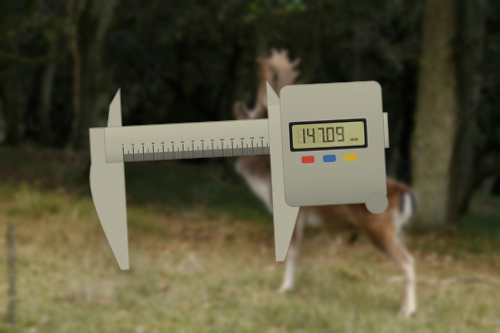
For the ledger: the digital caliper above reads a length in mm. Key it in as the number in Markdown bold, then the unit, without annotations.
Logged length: **147.09** mm
